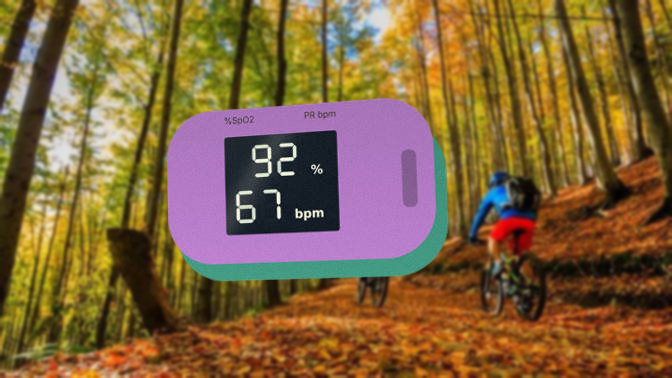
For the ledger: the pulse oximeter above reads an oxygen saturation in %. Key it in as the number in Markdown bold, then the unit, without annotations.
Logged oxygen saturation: **92** %
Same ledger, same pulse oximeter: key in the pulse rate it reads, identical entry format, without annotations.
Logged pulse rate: **67** bpm
